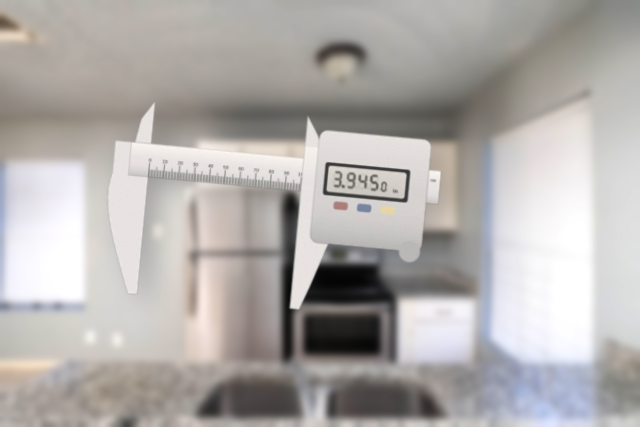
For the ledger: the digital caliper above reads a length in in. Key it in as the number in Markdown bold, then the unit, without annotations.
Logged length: **3.9450** in
